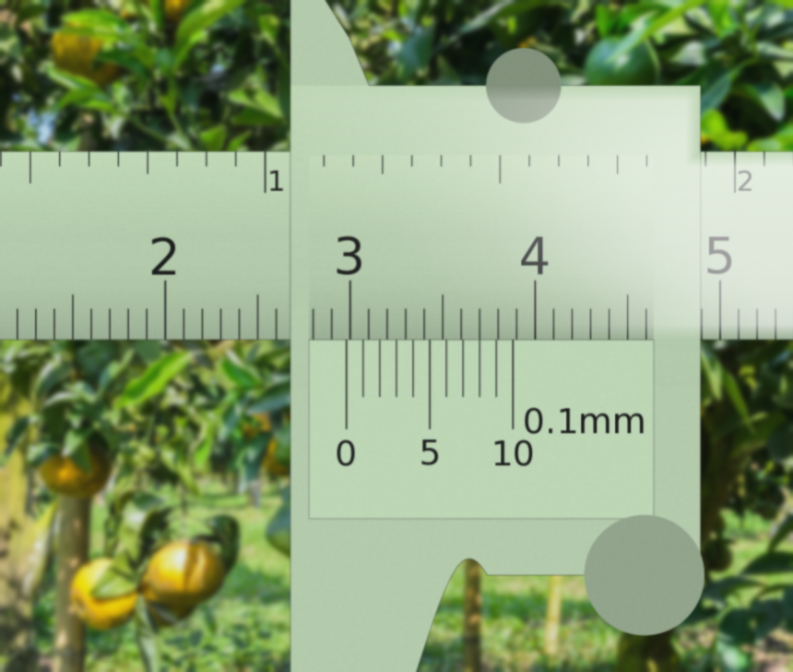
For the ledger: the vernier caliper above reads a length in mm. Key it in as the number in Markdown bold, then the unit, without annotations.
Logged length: **29.8** mm
